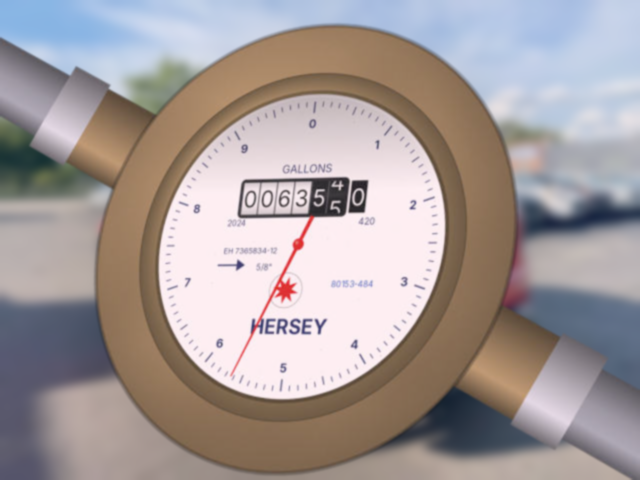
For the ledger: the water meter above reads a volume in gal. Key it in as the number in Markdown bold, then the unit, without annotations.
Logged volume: **63545.6** gal
